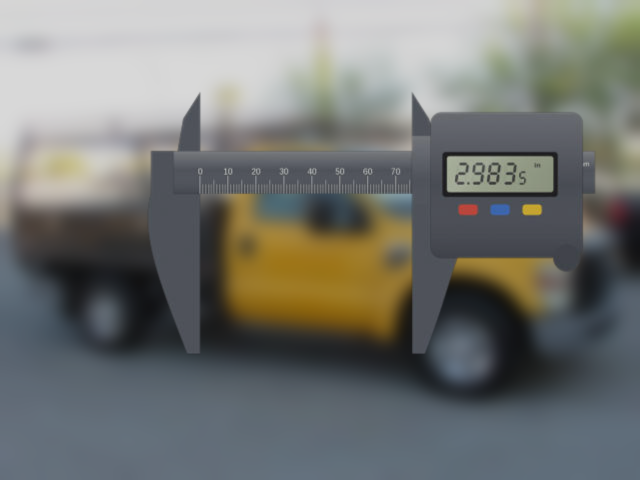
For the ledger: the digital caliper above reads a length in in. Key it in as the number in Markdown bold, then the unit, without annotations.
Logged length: **2.9835** in
